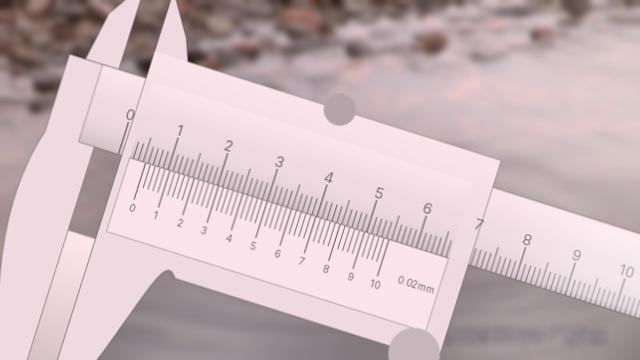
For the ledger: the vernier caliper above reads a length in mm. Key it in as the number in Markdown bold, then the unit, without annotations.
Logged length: **5.5** mm
